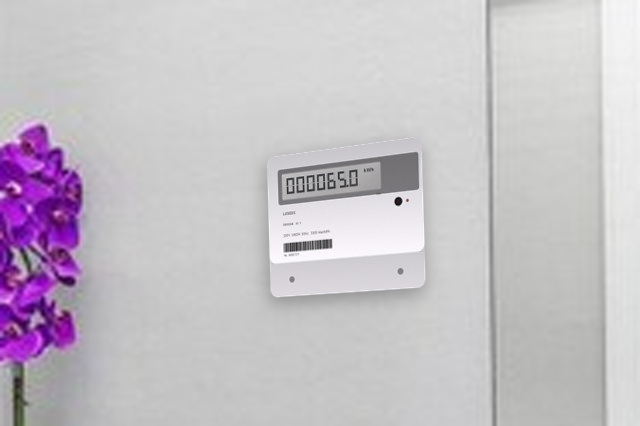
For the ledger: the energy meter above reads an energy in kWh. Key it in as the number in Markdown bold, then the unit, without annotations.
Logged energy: **65.0** kWh
